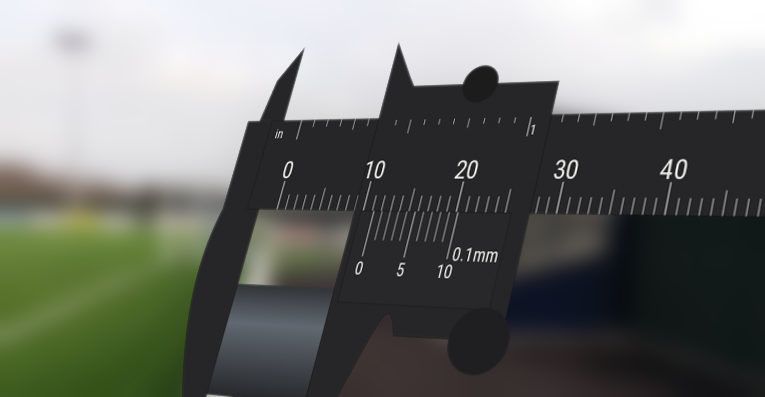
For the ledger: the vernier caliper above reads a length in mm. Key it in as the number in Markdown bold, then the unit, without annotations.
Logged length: **11.2** mm
